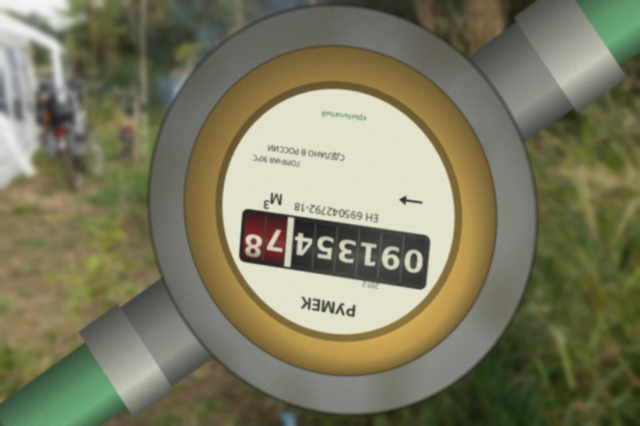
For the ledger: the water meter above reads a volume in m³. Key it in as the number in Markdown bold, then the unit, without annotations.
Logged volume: **91354.78** m³
